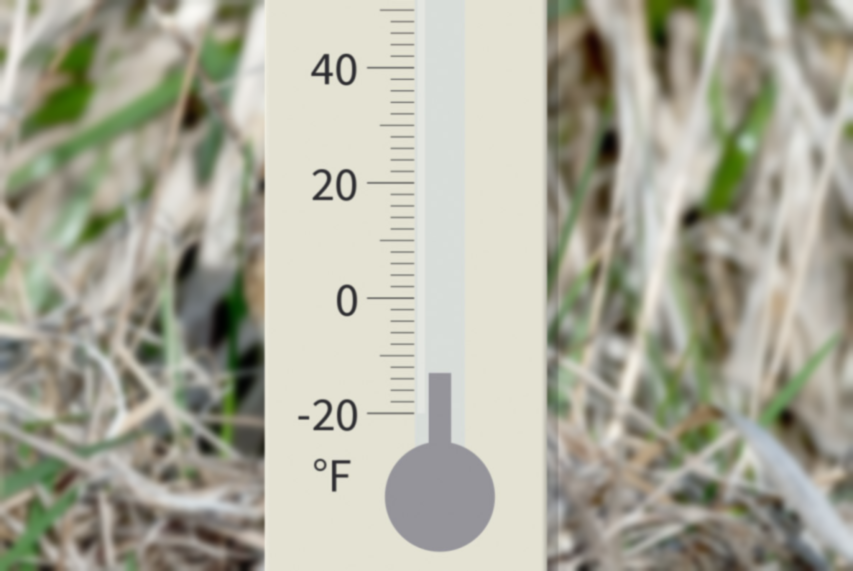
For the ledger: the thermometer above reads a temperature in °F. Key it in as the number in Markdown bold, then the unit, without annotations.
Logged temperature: **-13** °F
